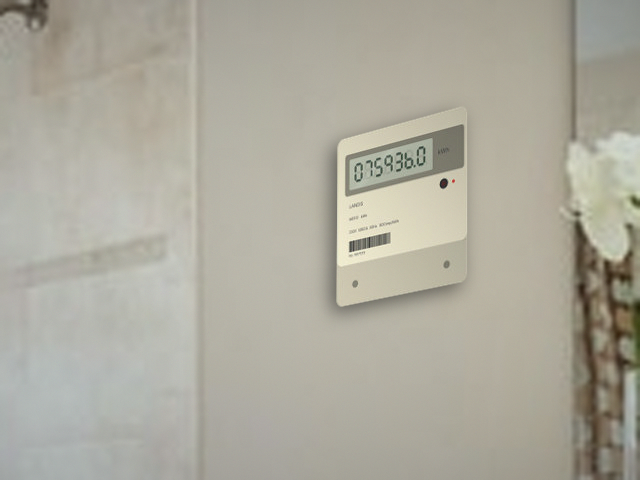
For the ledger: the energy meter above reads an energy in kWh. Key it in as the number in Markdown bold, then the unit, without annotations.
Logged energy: **75936.0** kWh
